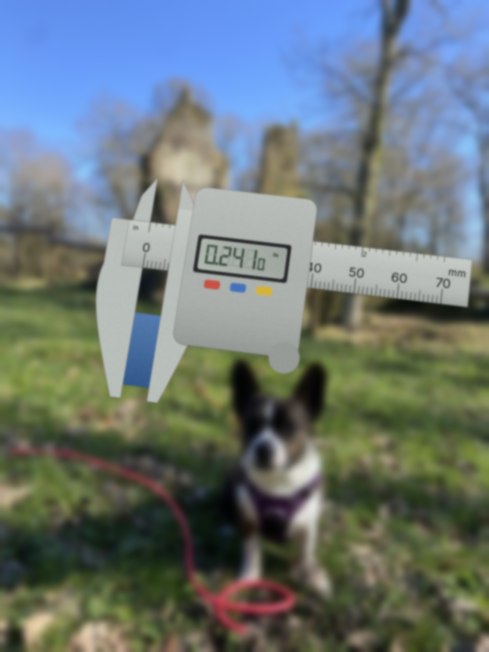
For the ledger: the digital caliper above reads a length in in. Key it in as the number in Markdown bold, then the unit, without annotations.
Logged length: **0.2410** in
